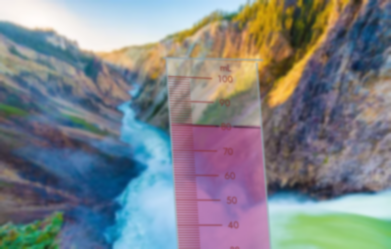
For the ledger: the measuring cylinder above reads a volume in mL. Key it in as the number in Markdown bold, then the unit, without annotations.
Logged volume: **80** mL
